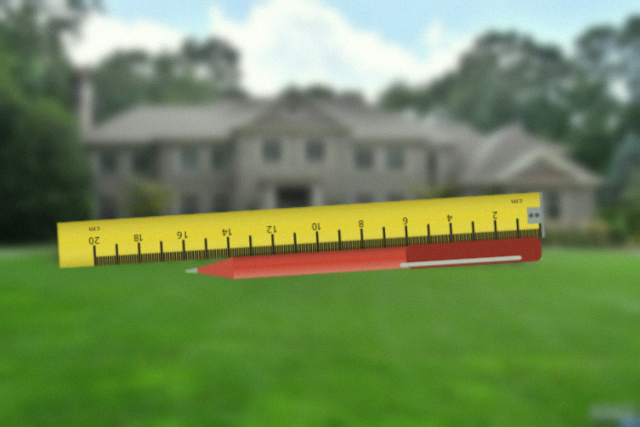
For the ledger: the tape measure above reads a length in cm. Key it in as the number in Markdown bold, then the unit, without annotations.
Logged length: **16** cm
